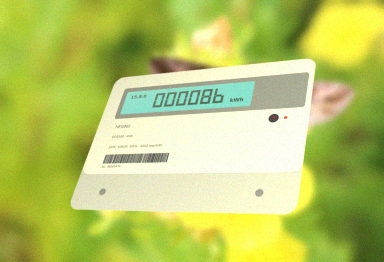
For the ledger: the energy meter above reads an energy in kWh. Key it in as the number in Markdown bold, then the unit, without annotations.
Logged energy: **86** kWh
